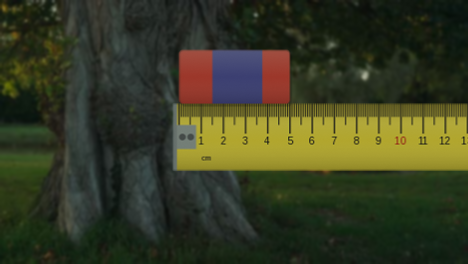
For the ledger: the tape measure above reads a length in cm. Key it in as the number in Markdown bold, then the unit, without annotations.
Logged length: **5** cm
